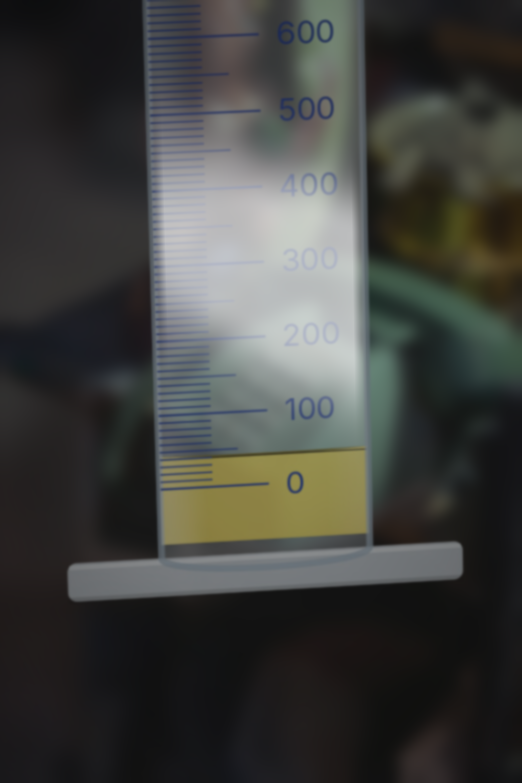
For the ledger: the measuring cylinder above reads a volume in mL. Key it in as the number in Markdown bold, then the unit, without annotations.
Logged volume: **40** mL
